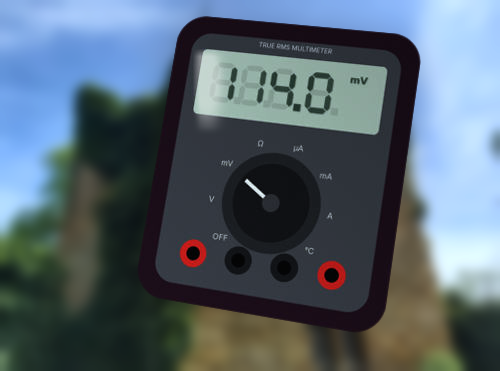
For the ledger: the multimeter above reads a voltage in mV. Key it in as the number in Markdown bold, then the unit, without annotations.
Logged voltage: **114.0** mV
